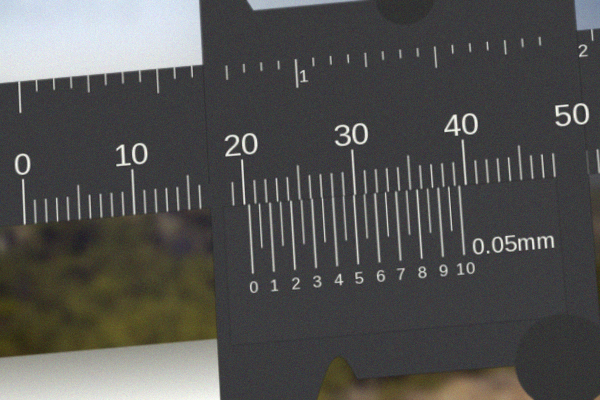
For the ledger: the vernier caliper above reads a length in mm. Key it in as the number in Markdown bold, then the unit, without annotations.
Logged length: **20.4** mm
